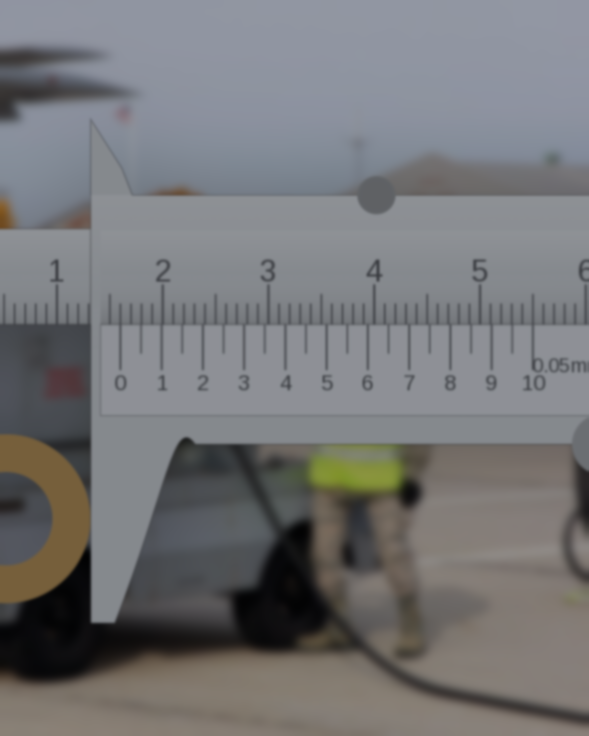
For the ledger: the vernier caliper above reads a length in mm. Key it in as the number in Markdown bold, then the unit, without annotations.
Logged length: **16.0** mm
